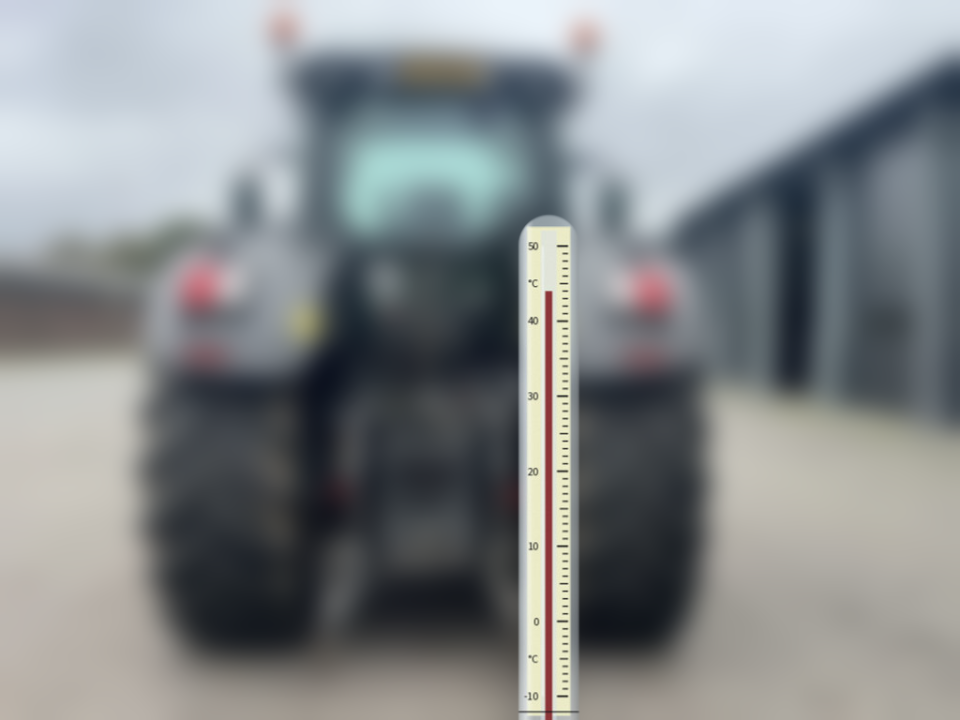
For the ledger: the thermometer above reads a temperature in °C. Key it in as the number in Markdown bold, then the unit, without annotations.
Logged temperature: **44** °C
